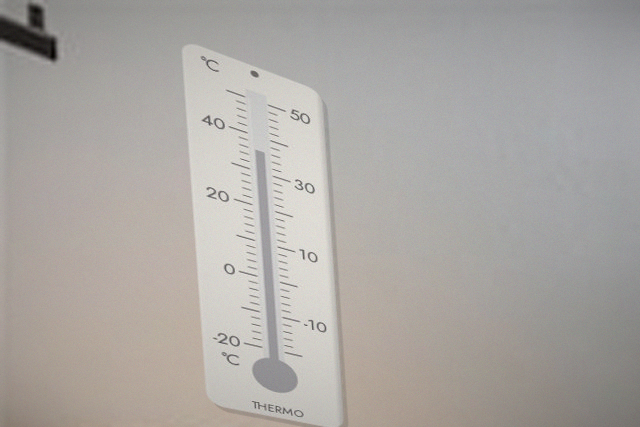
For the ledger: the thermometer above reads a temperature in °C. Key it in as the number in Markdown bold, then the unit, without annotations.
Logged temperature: **36** °C
